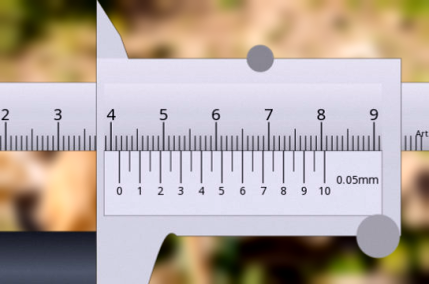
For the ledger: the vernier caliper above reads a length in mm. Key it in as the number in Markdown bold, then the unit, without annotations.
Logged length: **41.6** mm
